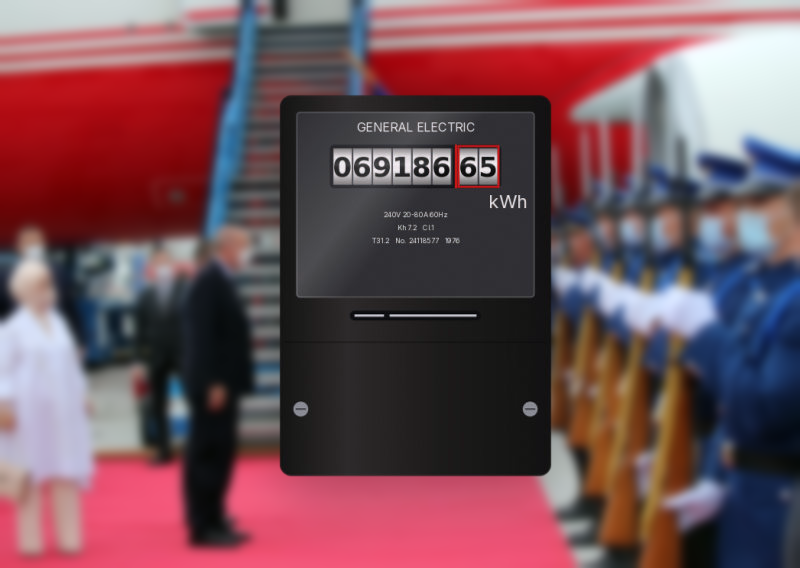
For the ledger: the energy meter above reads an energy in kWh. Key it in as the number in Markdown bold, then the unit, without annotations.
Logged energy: **69186.65** kWh
